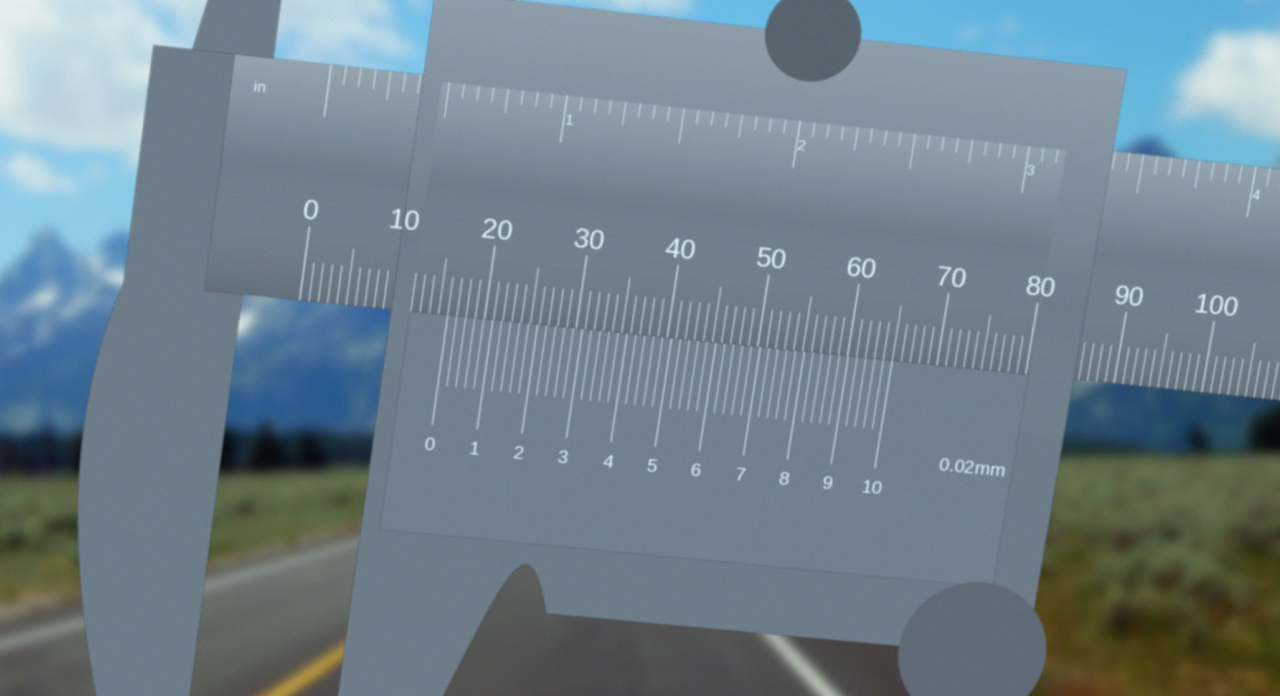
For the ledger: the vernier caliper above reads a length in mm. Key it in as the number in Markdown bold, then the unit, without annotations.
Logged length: **16.0** mm
